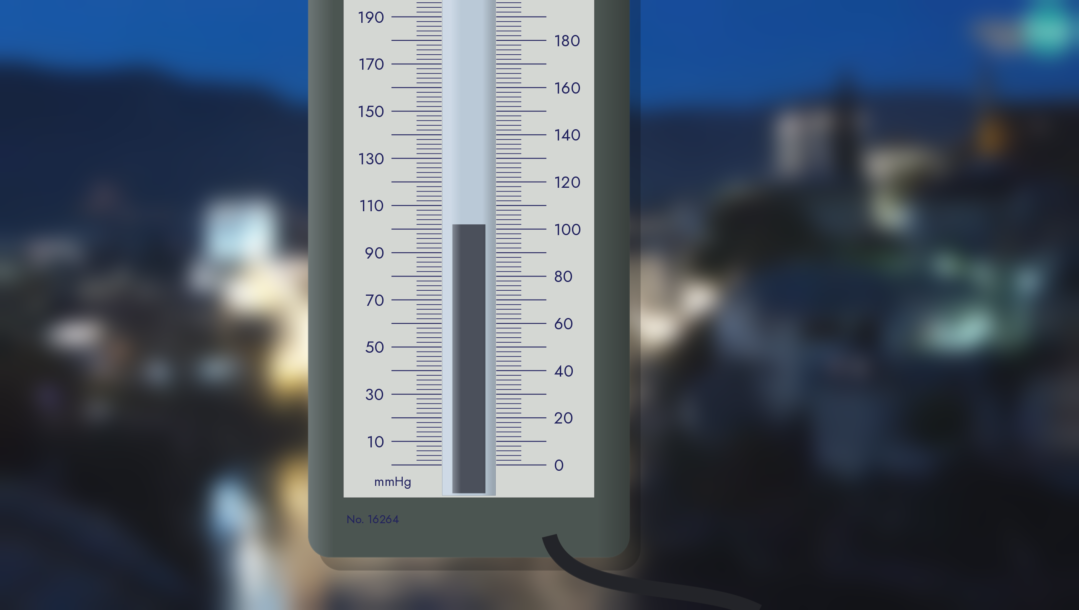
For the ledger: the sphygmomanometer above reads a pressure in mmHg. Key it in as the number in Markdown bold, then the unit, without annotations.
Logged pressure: **102** mmHg
